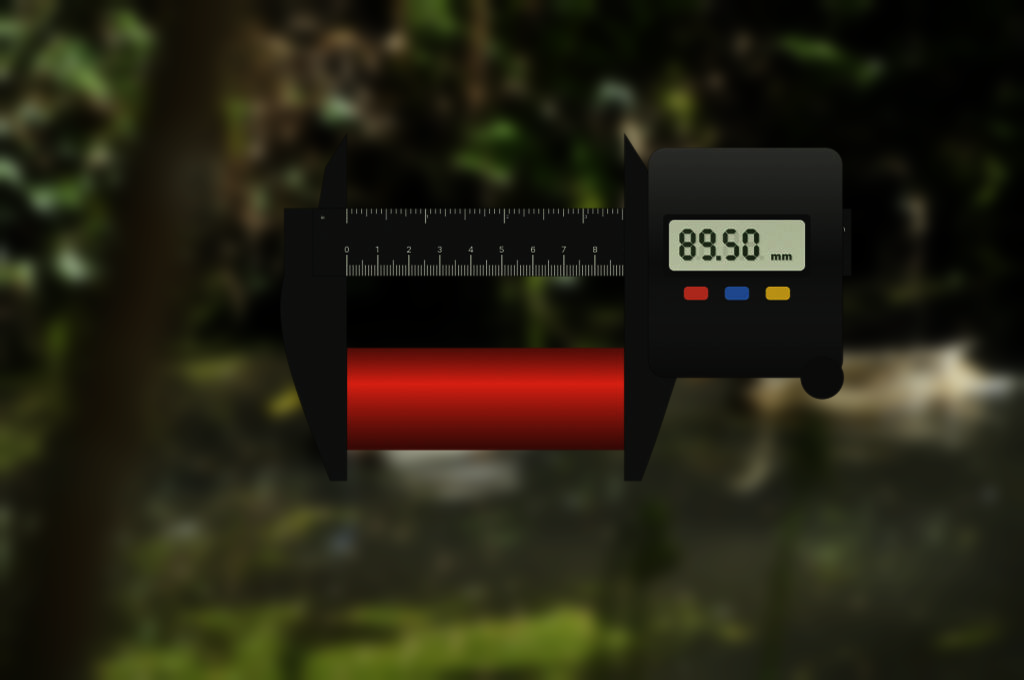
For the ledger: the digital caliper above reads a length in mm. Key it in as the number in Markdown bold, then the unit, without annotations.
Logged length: **89.50** mm
